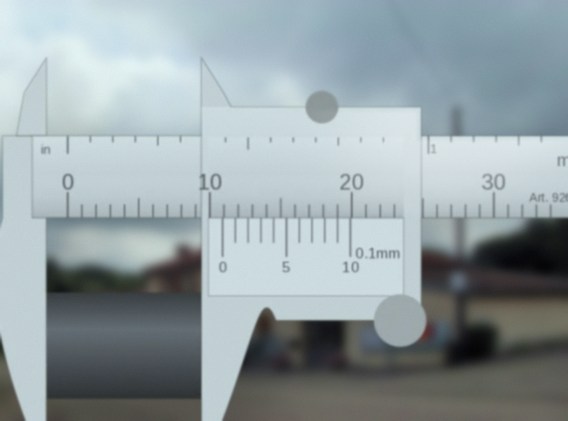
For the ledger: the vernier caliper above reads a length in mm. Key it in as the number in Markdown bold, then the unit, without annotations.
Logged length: **10.9** mm
